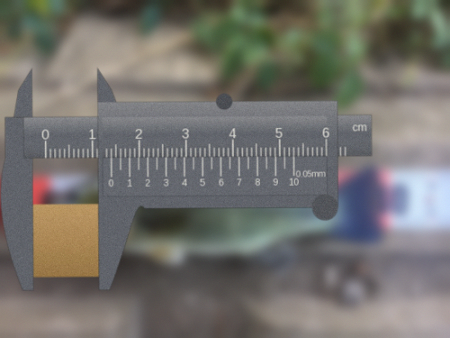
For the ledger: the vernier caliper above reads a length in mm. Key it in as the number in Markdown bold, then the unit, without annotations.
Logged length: **14.0** mm
